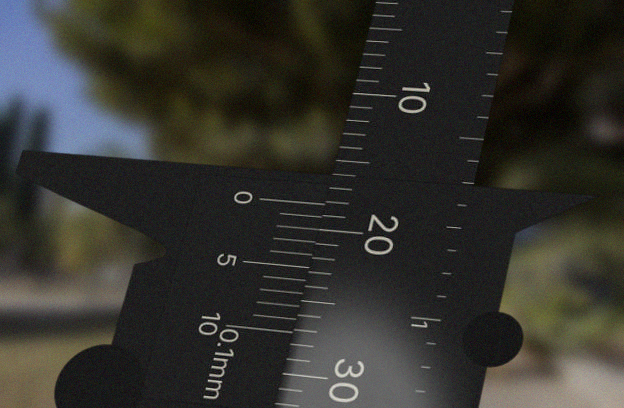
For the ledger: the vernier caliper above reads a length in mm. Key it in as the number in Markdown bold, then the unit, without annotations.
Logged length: **18.2** mm
